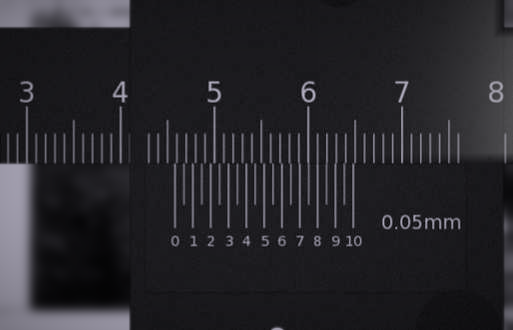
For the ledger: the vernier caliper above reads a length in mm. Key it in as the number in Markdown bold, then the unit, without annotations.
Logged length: **45.8** mm
